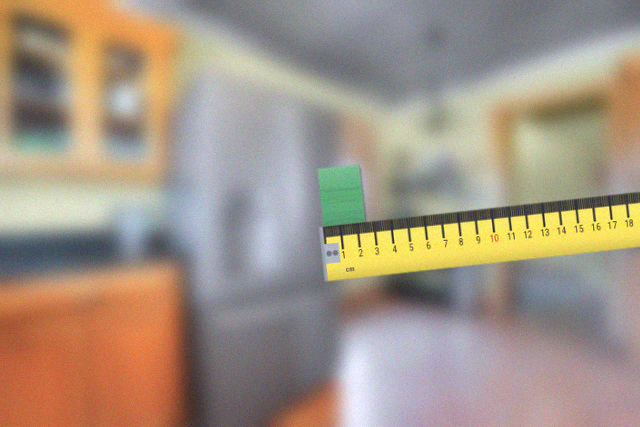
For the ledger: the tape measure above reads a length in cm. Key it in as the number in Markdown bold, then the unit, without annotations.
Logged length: **2.5** cm
